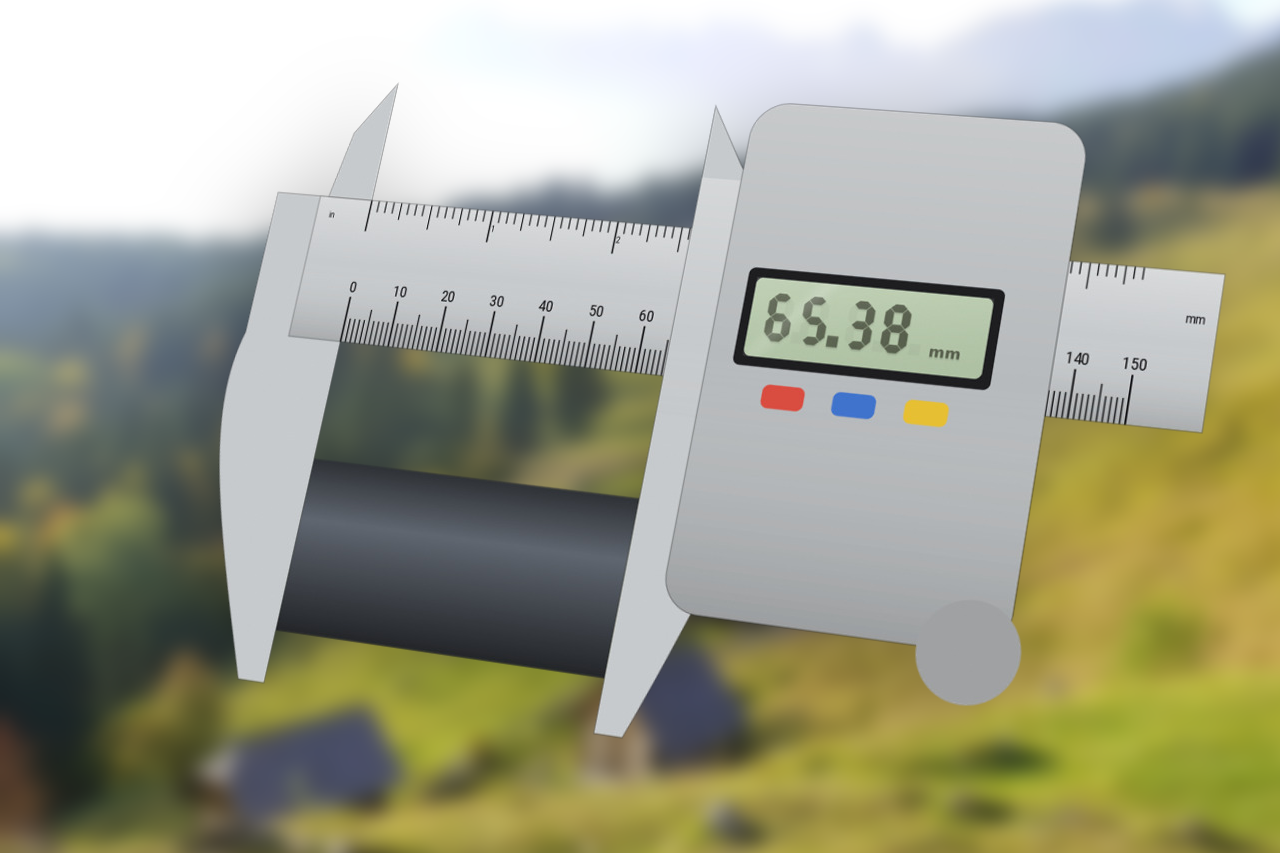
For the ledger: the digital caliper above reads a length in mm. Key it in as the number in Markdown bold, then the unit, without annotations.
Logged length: **65.38** mm
